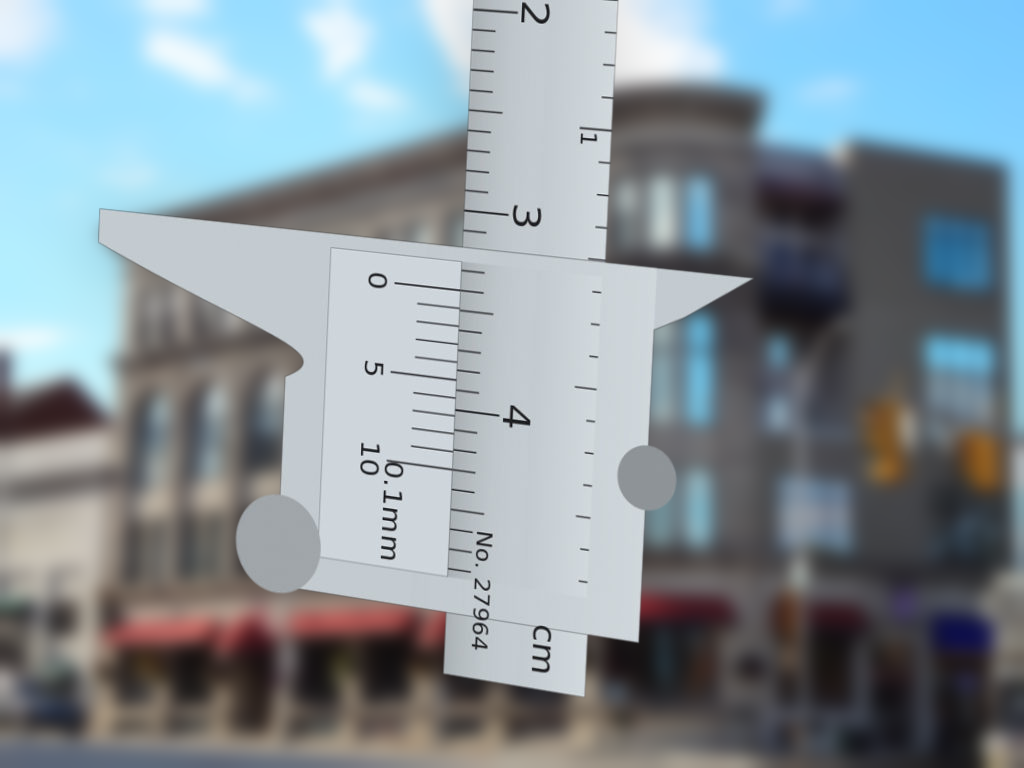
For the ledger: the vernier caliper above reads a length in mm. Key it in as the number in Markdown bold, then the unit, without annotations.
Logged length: **34.0** mm
